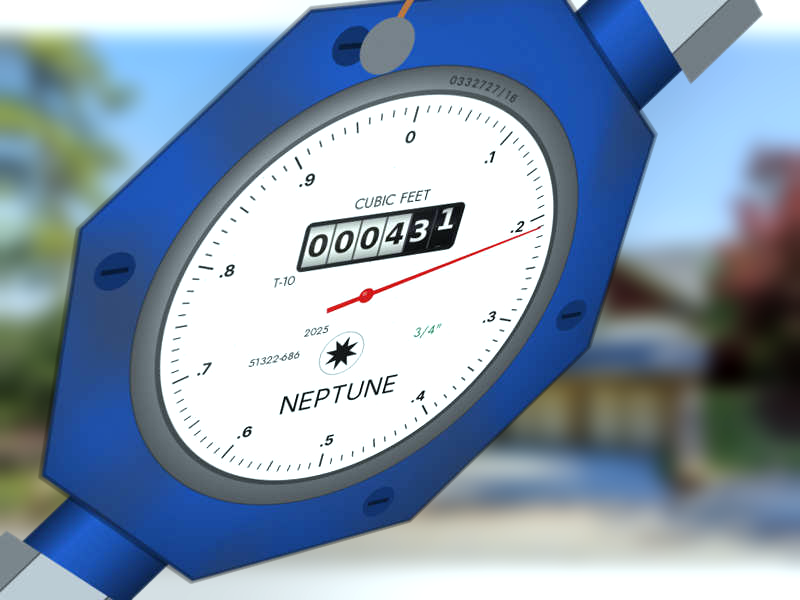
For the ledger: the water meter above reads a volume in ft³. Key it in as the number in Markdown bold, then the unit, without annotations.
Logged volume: **431.21** ft³
